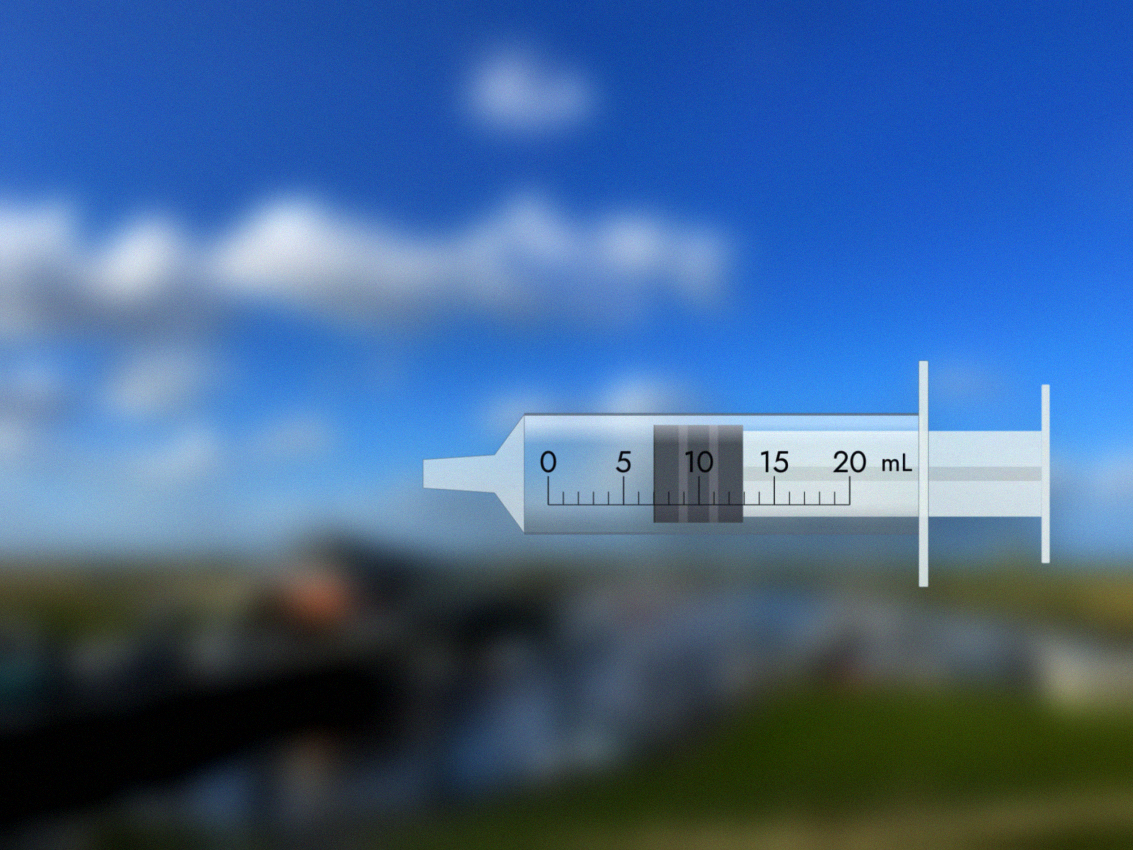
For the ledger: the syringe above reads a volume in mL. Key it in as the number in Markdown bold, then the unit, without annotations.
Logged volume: **7** mL
